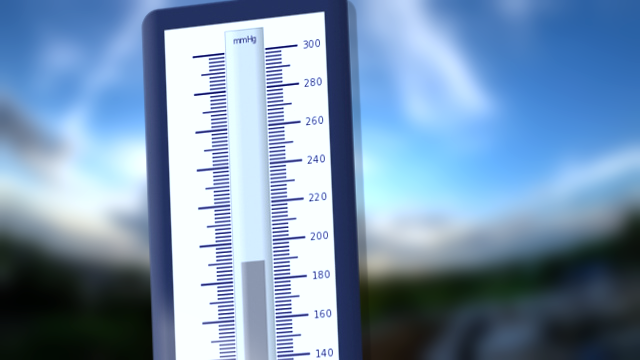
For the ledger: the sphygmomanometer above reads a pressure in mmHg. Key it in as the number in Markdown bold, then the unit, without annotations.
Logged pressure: **190** mmHg
